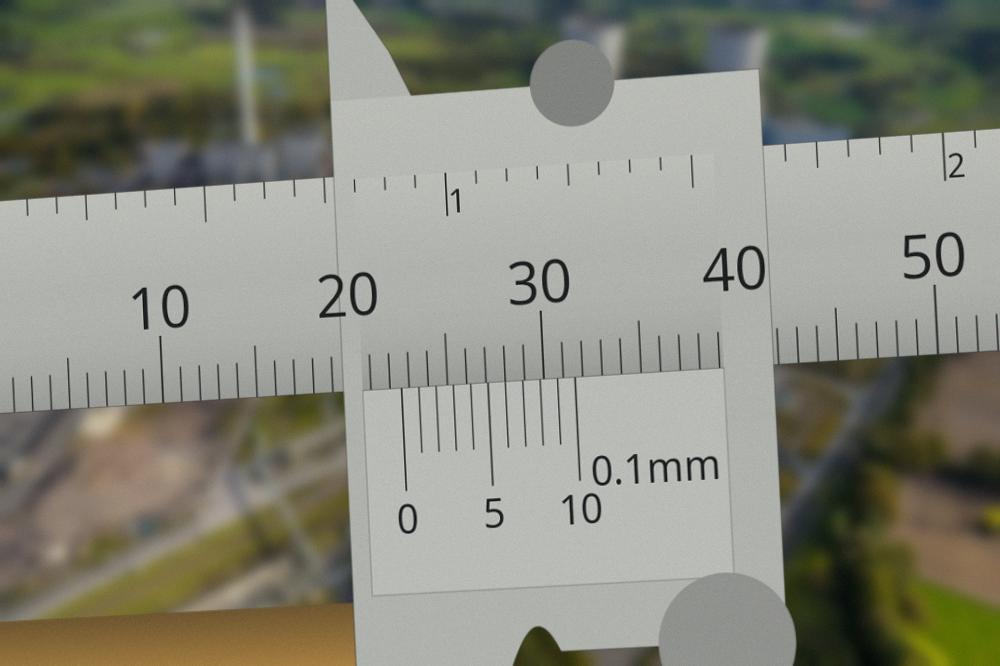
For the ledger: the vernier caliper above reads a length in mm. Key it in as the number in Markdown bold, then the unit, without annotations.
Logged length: **22.6** mm
